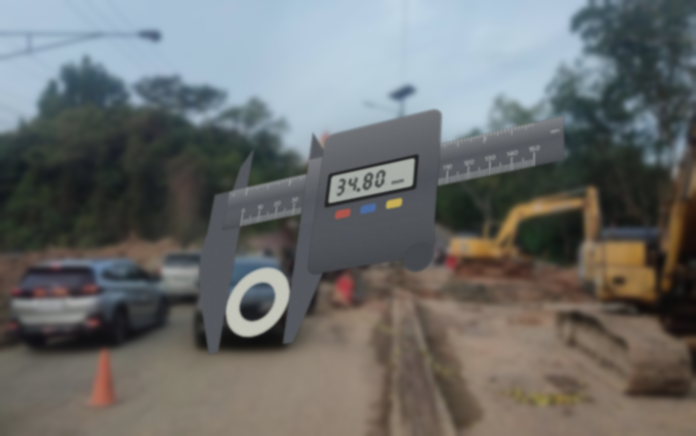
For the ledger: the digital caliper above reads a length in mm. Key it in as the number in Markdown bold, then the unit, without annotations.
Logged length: **34.80** mm
